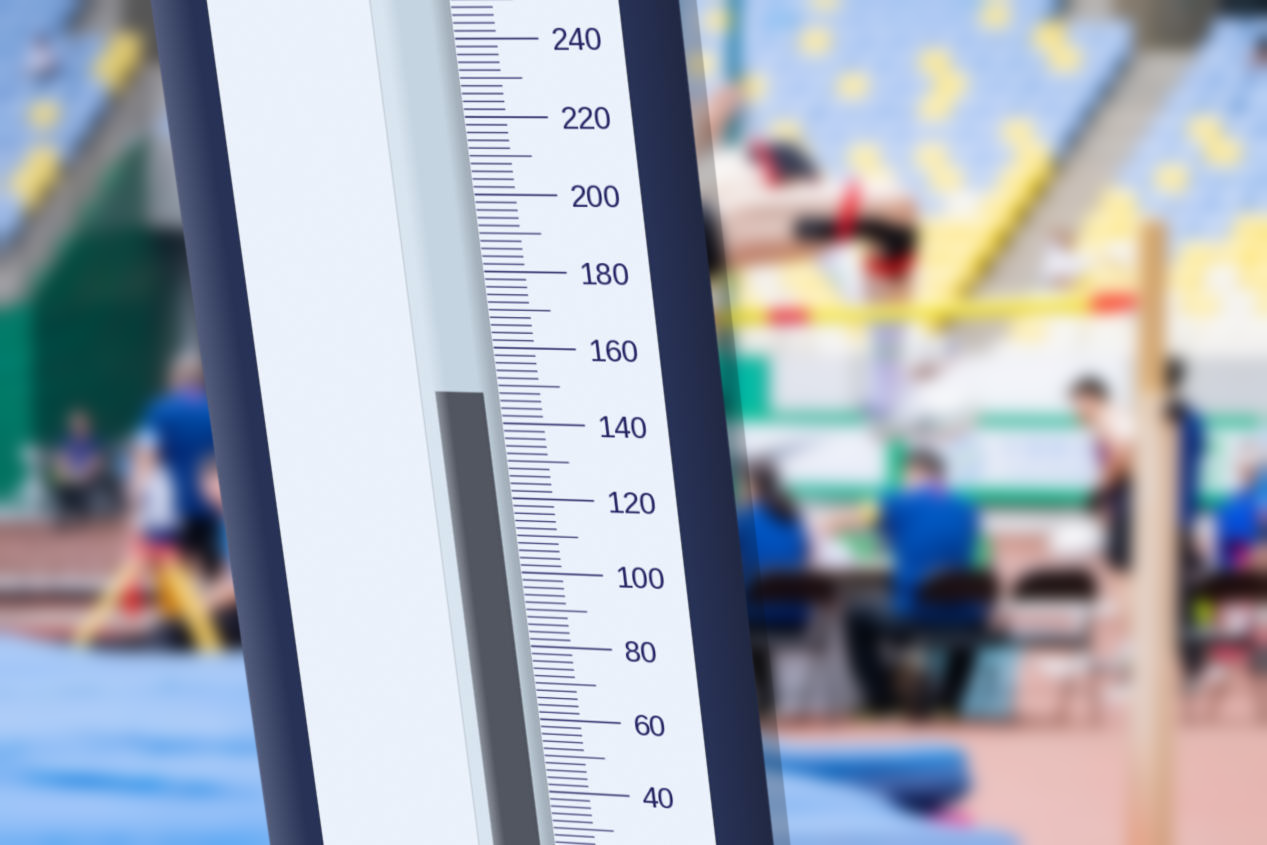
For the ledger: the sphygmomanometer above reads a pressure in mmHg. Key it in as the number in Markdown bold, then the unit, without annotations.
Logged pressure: **148** mmHg
